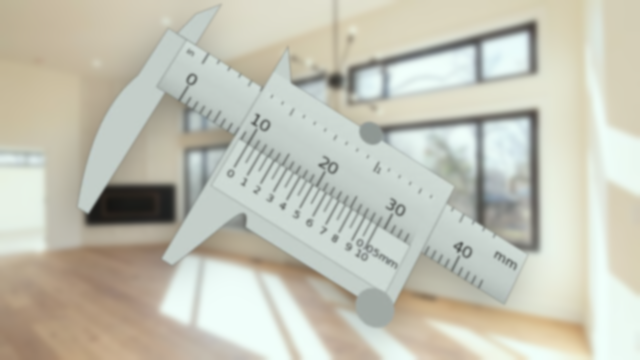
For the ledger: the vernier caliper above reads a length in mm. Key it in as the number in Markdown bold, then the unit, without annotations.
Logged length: **10.0** mm
